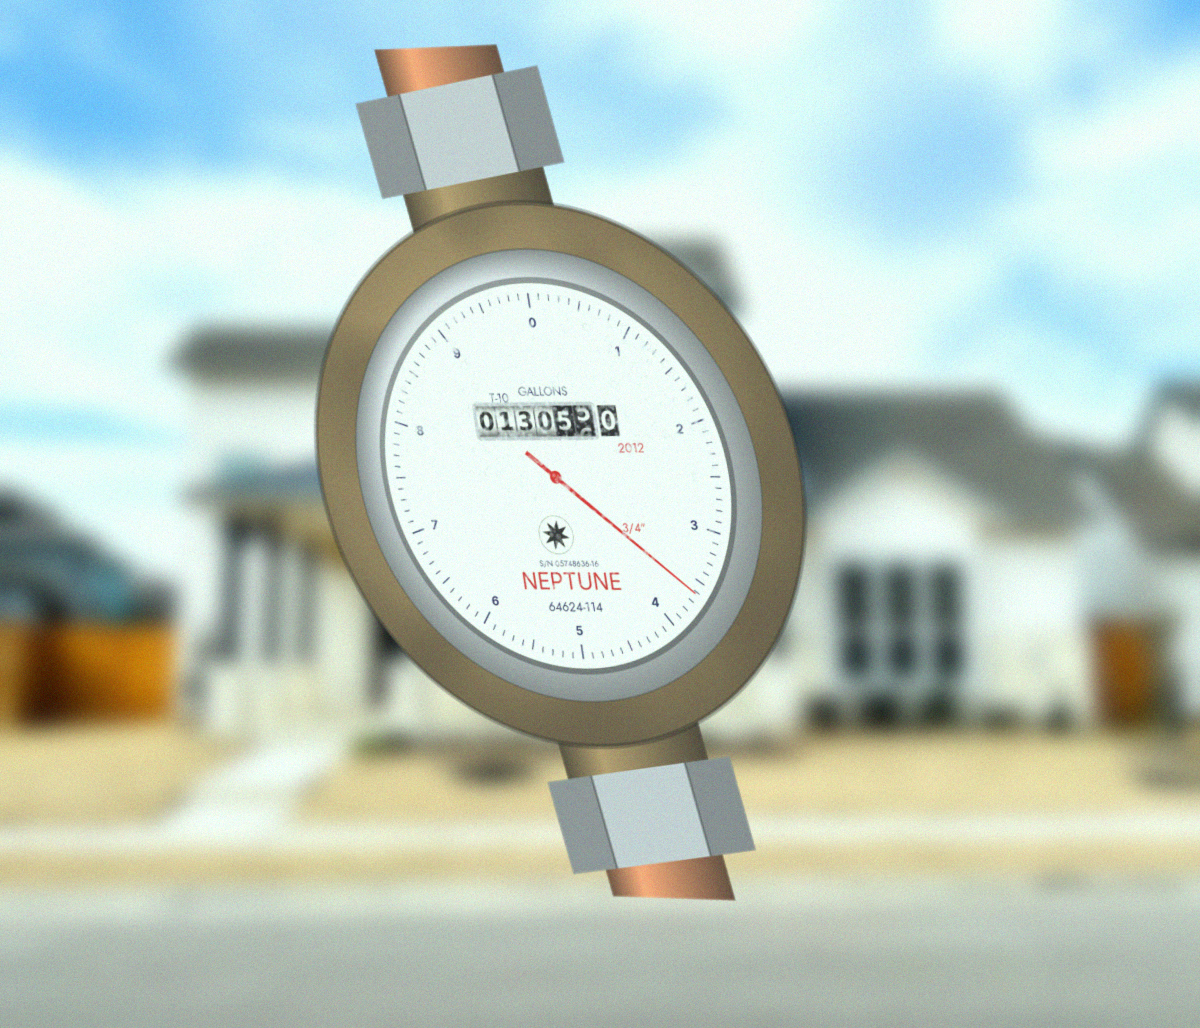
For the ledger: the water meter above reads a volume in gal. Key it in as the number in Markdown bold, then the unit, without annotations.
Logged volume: **130553.6** gal
